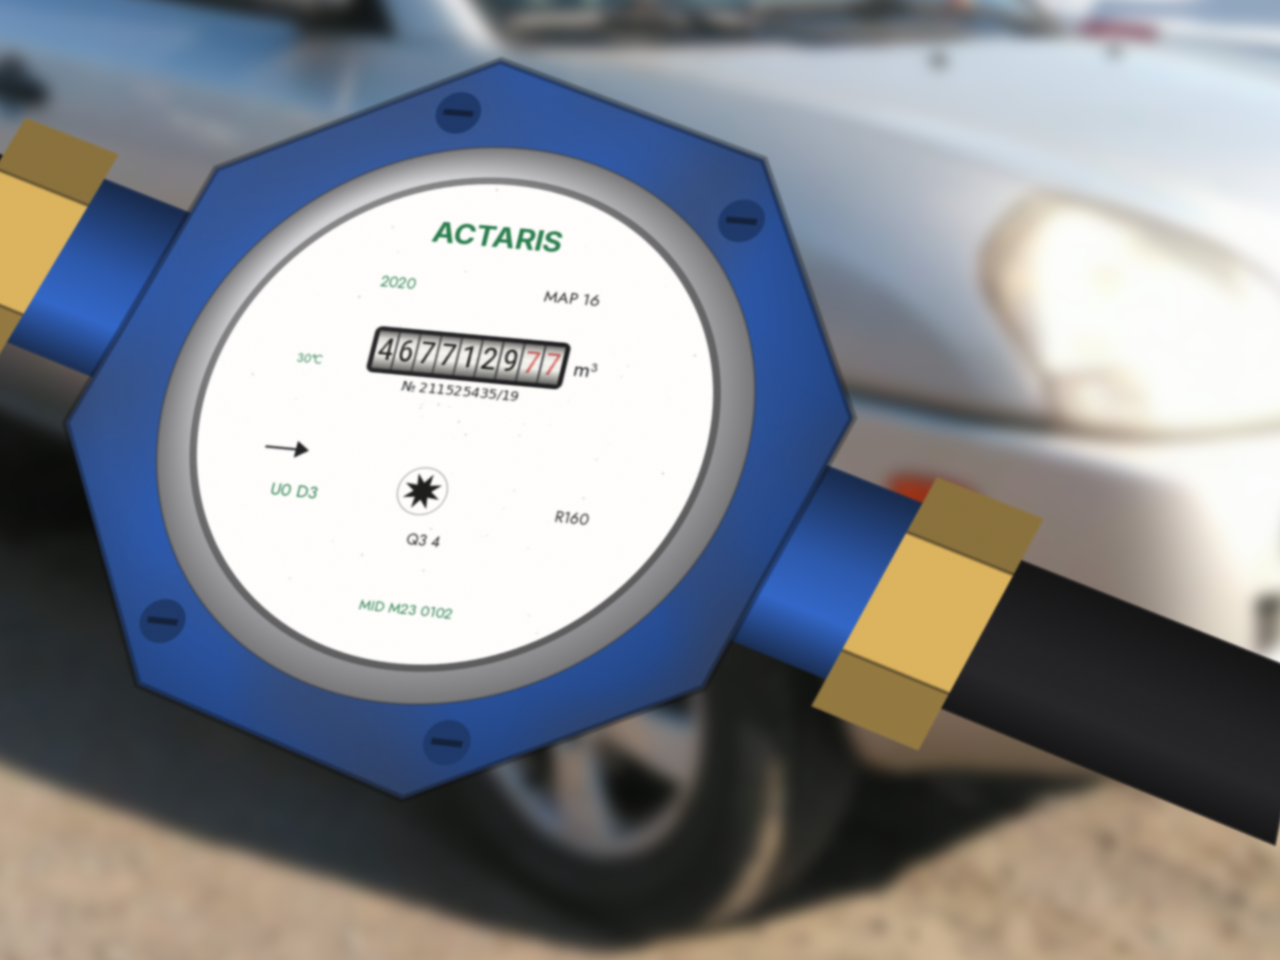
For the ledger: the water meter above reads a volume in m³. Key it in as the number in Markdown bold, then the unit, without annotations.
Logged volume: **4677129.77** m³
